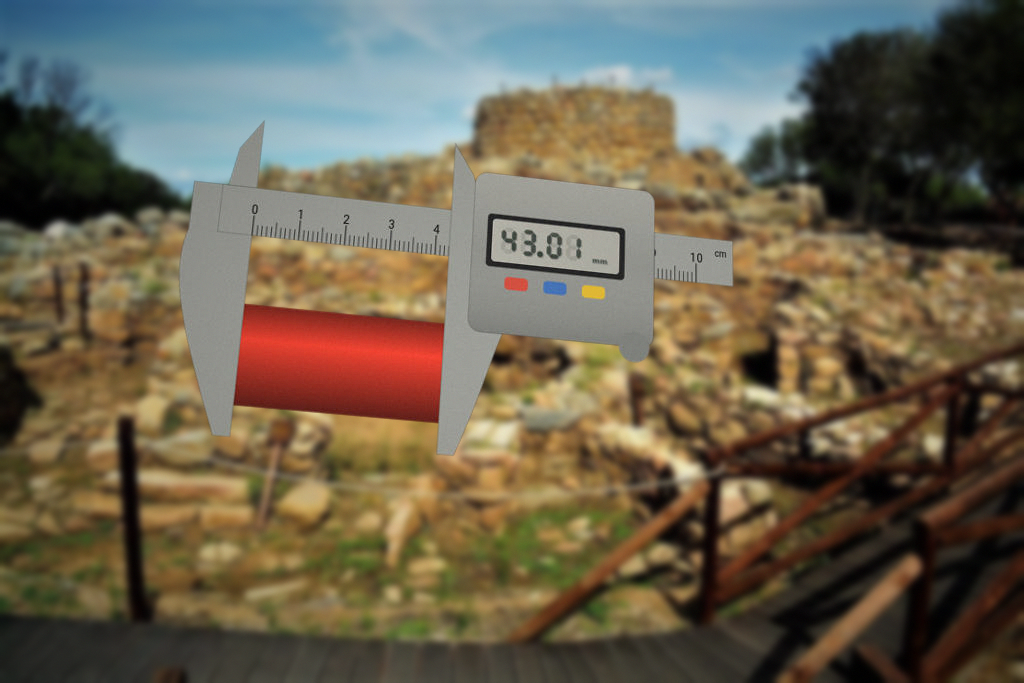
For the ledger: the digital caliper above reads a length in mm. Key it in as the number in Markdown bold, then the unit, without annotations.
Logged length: **43.01** mm
